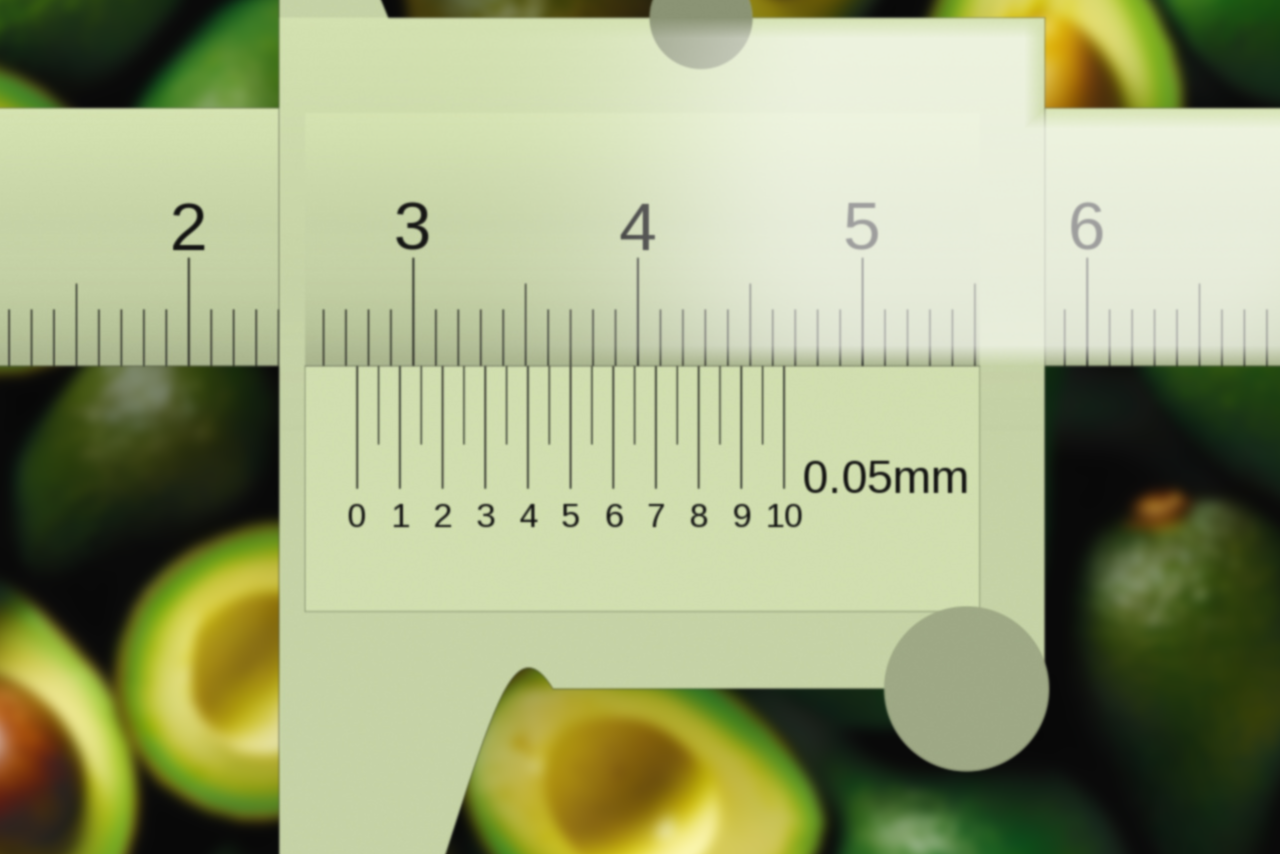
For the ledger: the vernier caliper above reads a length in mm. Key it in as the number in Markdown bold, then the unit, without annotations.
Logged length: **27.5** mm
